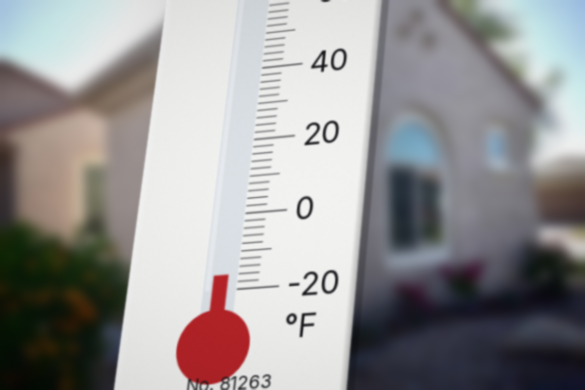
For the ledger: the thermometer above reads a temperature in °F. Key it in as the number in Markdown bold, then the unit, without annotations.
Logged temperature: **-16** °F
